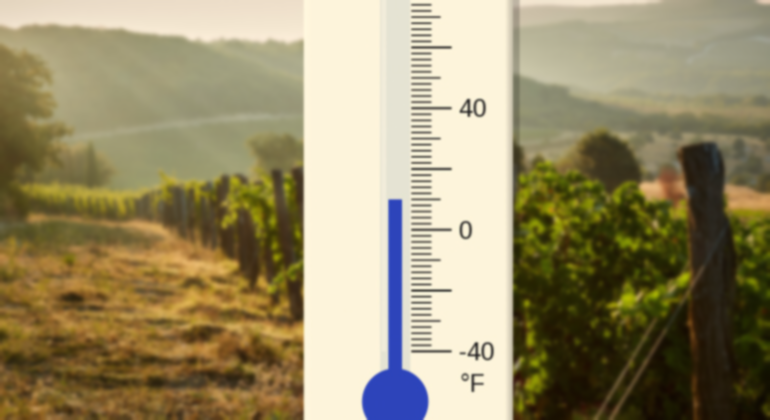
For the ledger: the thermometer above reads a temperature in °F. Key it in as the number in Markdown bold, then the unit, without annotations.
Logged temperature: **10** °F
